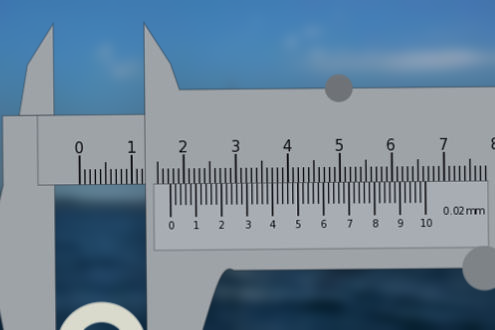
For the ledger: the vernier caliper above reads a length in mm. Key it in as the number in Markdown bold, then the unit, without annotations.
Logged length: **17.4** mm
